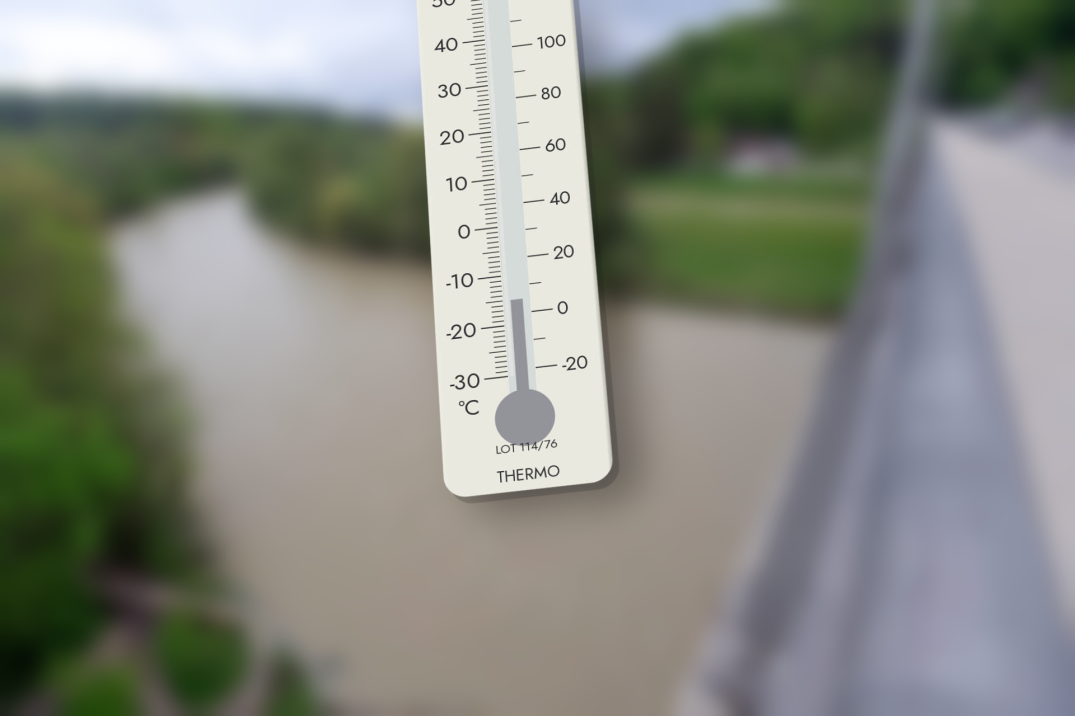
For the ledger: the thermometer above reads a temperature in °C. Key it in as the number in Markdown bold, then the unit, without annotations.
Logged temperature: **-15** °C
